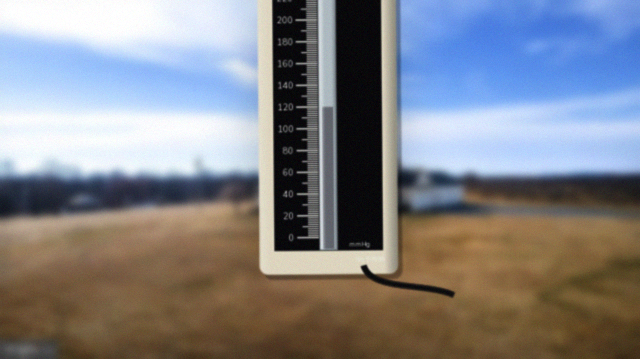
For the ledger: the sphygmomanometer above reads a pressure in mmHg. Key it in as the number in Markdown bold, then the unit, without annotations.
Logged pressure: **120** mmHg
